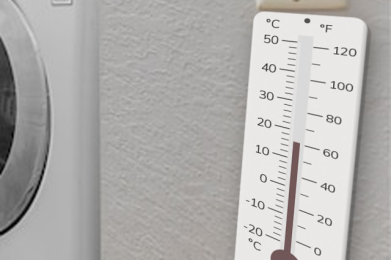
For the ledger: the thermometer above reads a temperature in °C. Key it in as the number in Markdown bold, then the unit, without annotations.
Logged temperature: **16** °C
